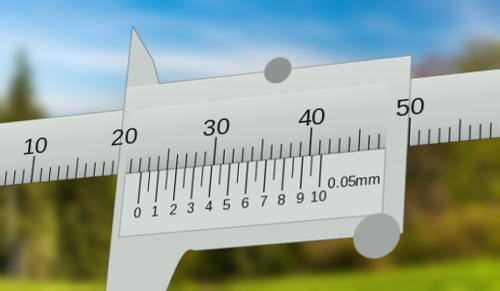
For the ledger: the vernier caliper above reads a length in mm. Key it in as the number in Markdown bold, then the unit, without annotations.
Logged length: **22.2** mm
